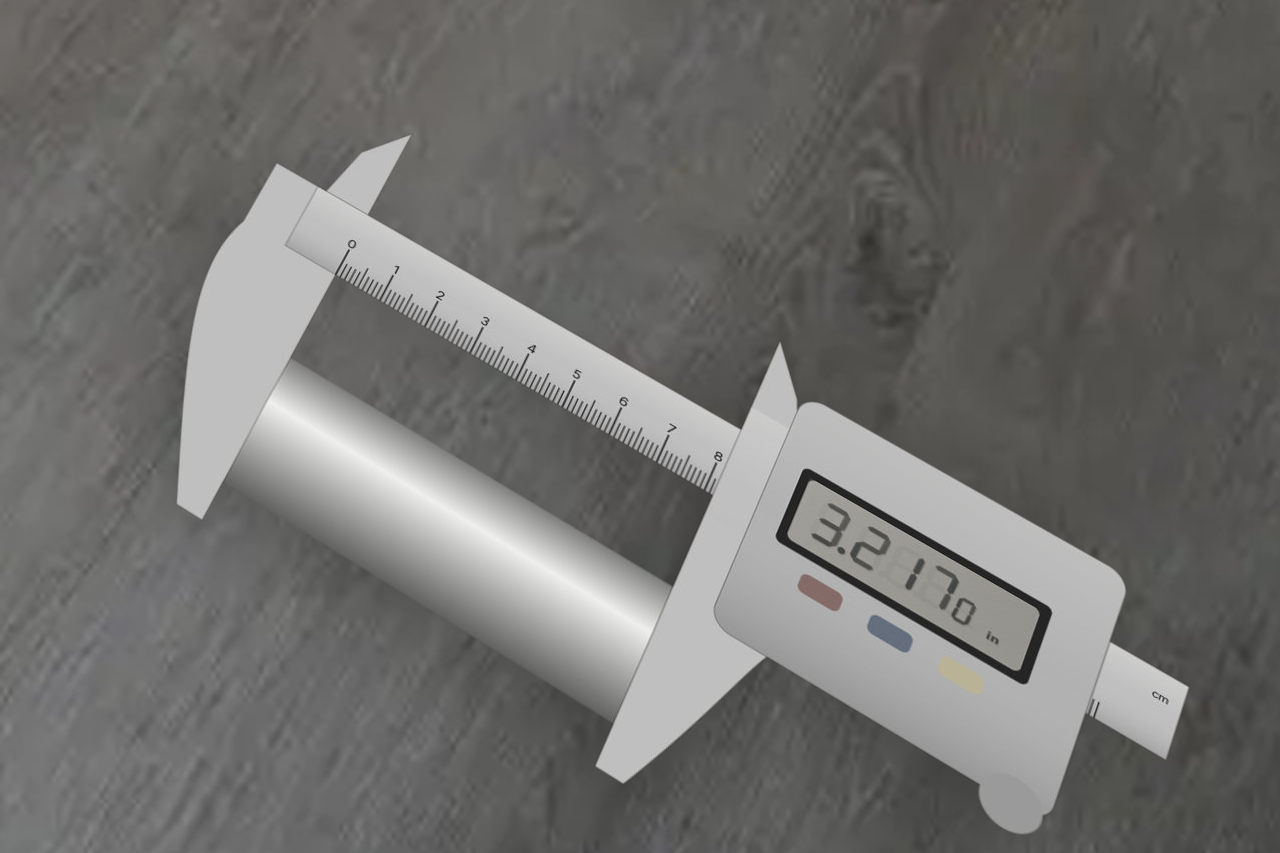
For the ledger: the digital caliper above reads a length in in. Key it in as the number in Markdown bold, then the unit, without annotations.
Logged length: **3.2170** in
